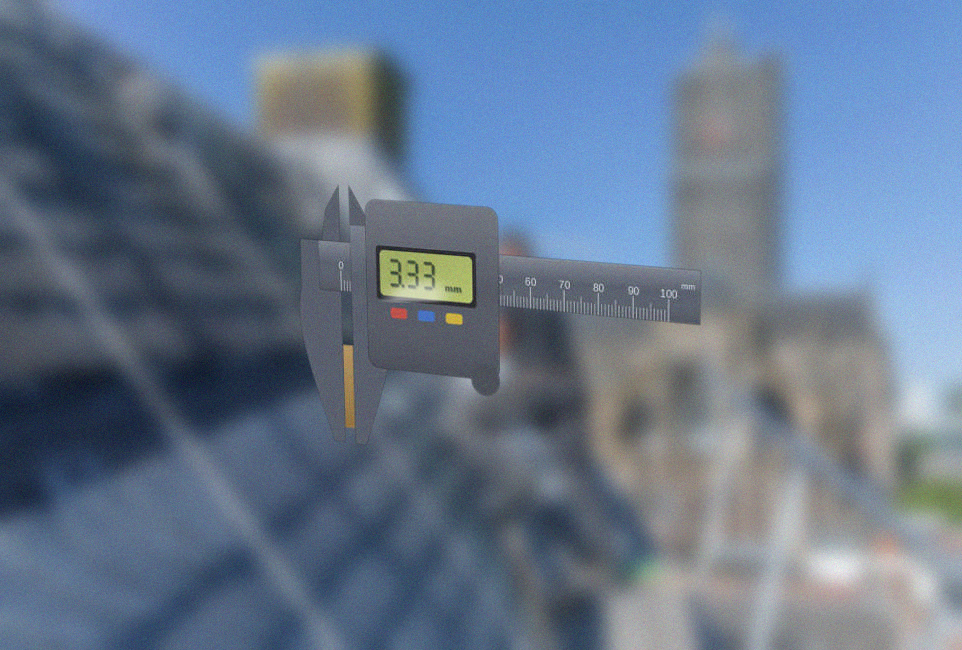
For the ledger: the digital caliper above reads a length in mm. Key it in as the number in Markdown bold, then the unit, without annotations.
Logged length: **3.33** mm
